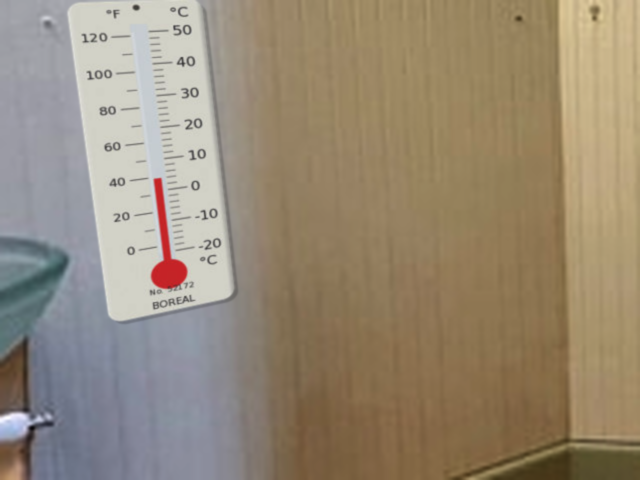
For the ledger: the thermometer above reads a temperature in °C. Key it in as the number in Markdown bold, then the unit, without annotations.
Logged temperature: **4** °C
